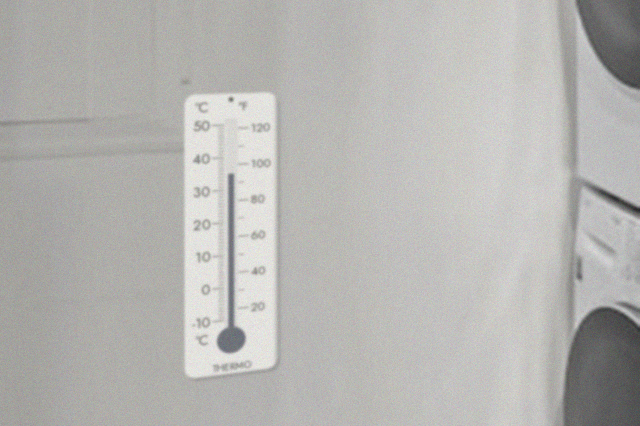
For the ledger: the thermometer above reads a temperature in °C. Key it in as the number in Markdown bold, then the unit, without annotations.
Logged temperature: **35** °C
